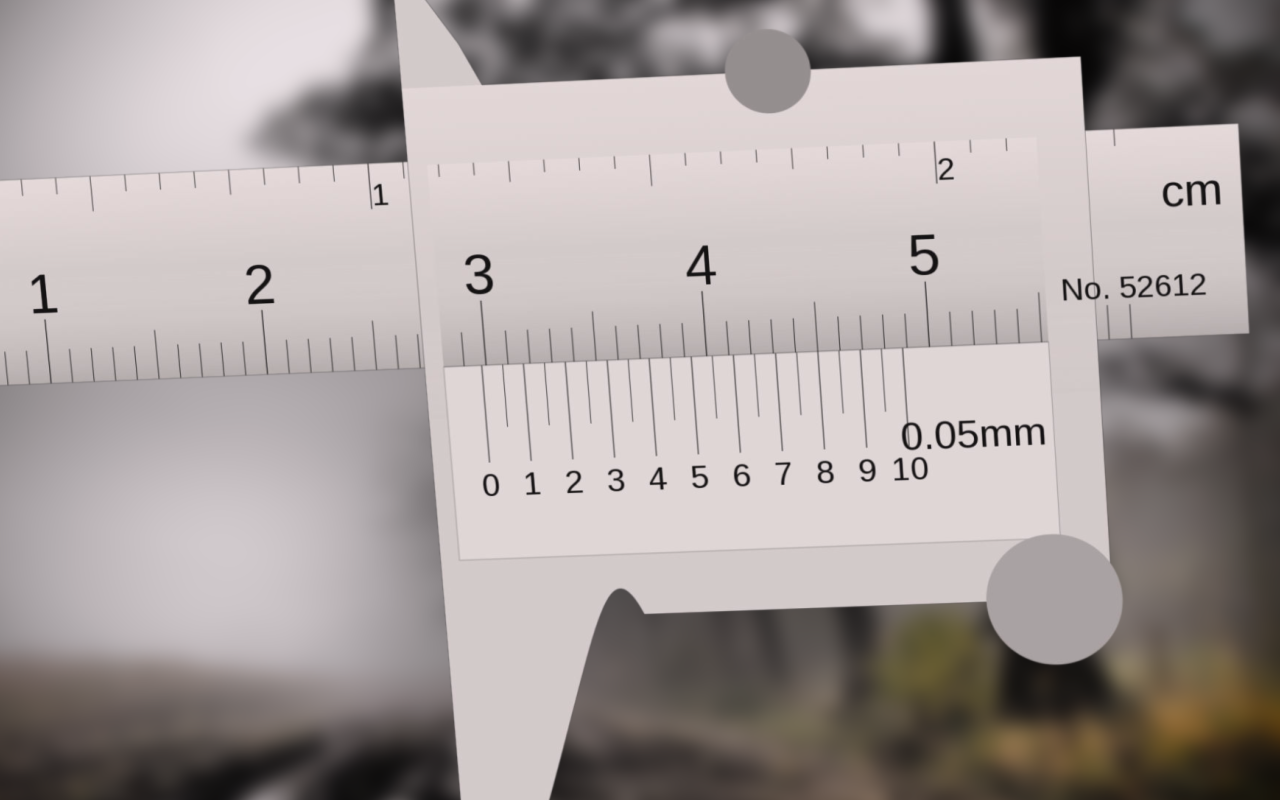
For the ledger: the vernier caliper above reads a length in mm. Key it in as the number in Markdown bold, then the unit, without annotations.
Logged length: **29.8** mm
